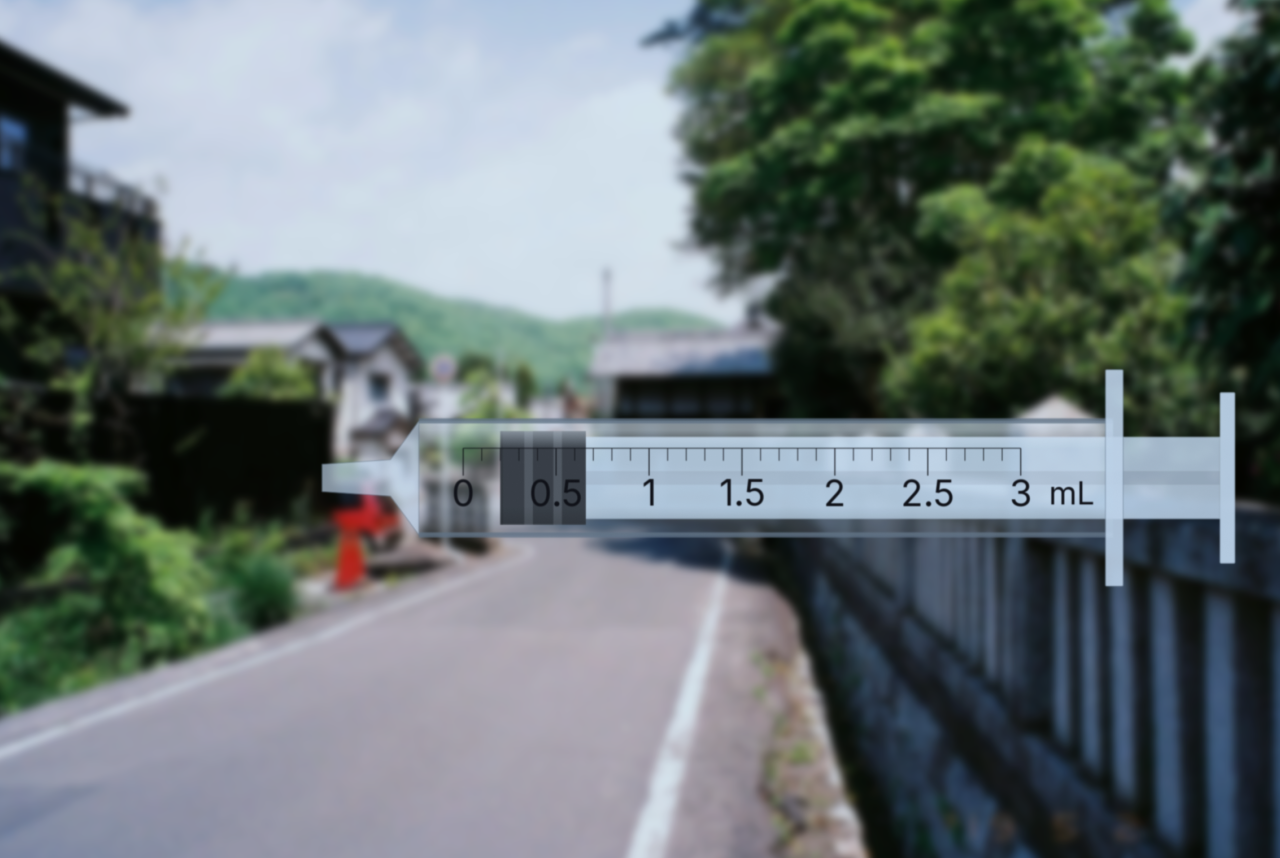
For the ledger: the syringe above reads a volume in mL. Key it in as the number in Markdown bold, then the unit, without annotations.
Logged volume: **0.2** mL
